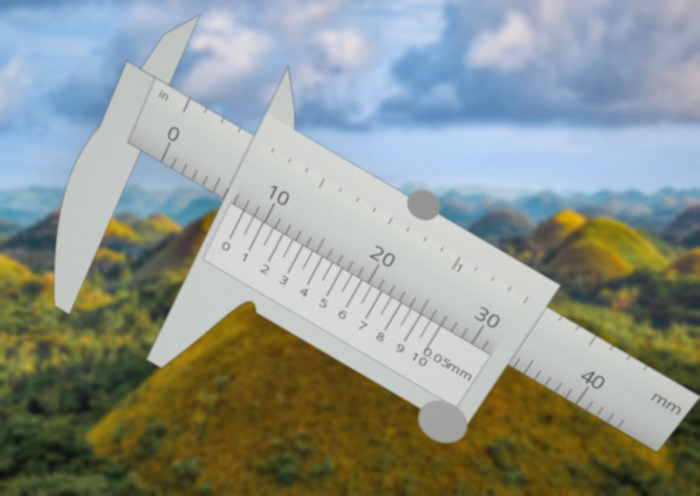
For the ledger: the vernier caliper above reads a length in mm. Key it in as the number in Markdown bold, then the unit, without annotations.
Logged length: **8.0** mm
